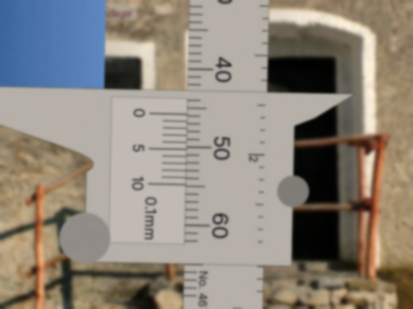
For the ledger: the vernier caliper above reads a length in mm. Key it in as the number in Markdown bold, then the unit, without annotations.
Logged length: **45.8** mm
